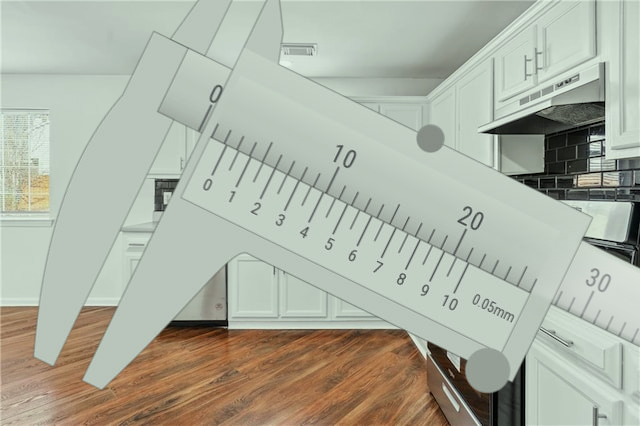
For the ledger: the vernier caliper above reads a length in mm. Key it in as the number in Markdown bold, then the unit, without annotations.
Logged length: **2.2** mm
